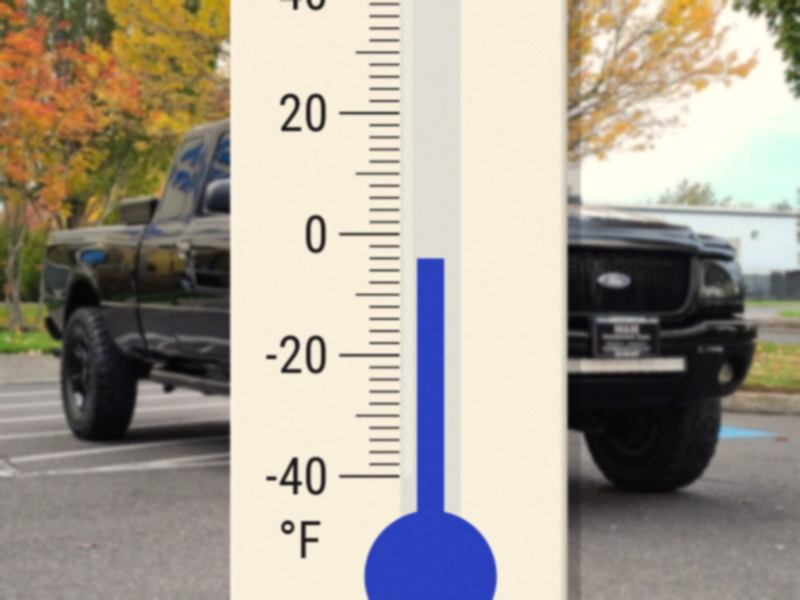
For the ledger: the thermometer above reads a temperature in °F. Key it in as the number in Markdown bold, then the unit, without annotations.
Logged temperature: **-4** °F
